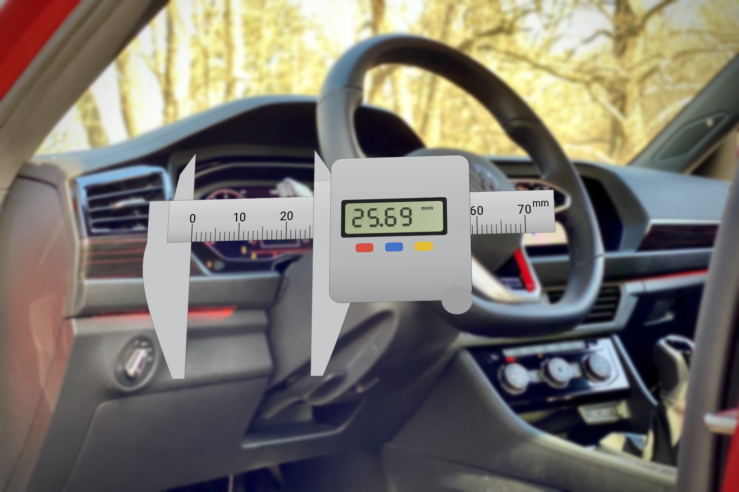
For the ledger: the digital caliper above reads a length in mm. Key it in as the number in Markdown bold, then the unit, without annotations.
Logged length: **25.69** mm
